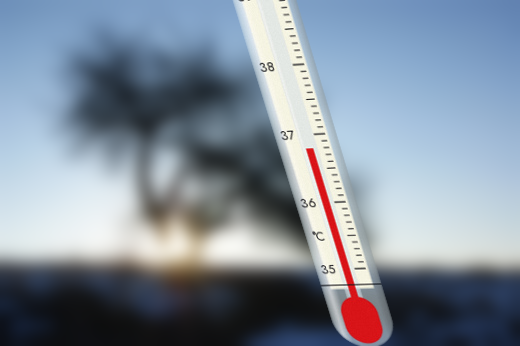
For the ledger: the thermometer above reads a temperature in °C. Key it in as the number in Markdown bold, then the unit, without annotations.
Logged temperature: **36.8** °C
